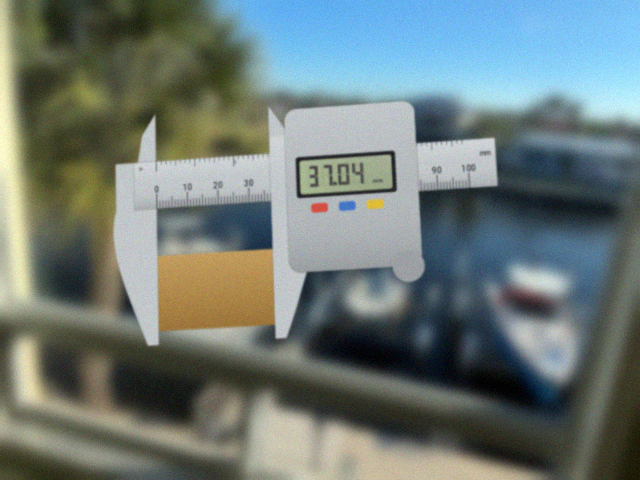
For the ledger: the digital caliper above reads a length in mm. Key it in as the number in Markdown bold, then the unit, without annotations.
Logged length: **37.04** mm
